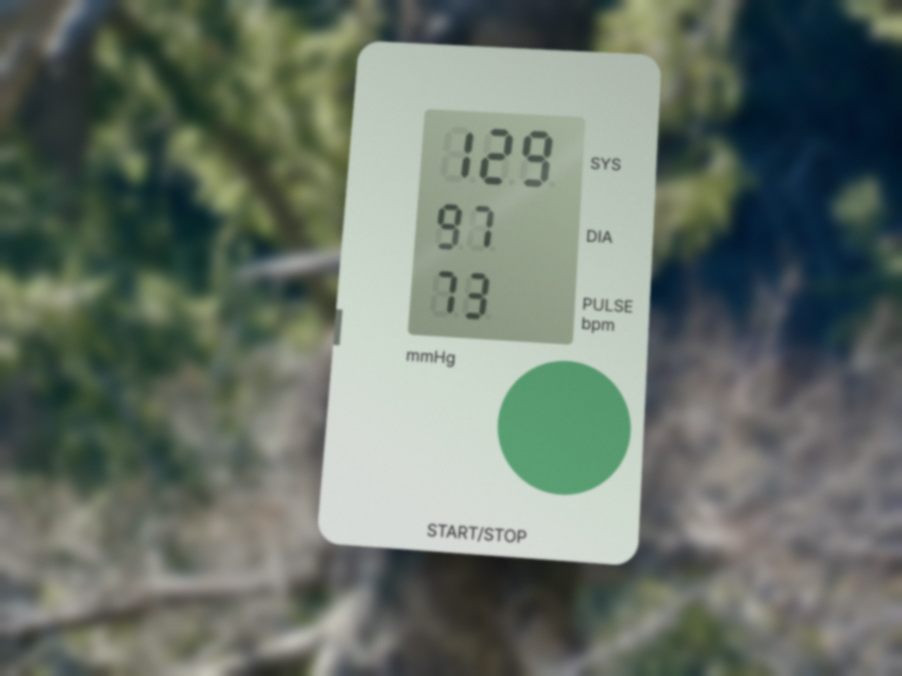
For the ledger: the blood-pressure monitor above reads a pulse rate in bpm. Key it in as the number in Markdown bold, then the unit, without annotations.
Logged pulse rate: **73** bpm
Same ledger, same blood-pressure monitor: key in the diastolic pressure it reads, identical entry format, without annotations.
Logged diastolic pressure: **97** mmHg
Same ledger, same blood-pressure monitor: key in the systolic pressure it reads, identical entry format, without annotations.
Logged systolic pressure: **129** mmHg
